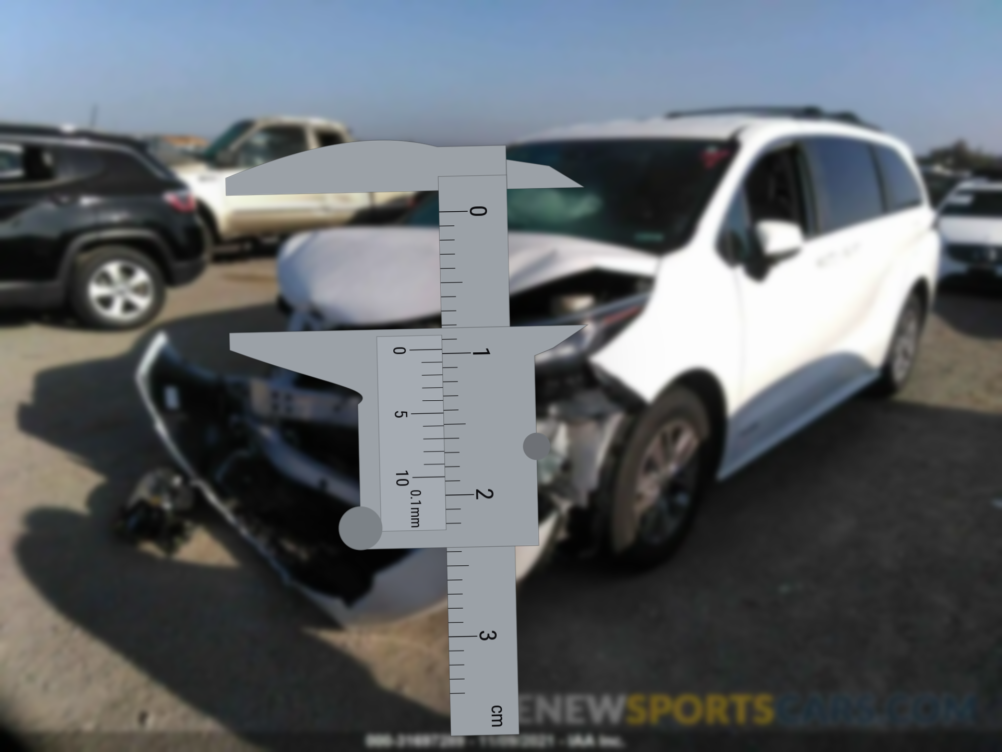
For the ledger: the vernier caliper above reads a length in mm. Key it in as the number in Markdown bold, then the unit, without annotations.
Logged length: **9.7** mm
